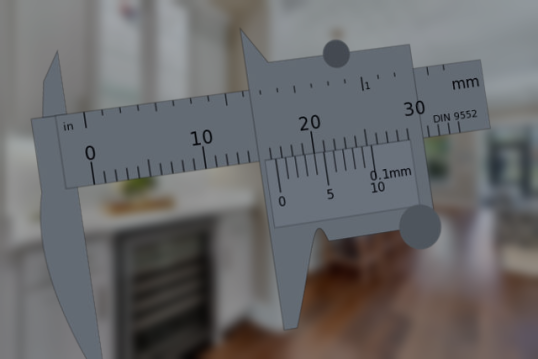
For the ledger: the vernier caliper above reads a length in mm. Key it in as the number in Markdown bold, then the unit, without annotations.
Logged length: **16.4** mm
